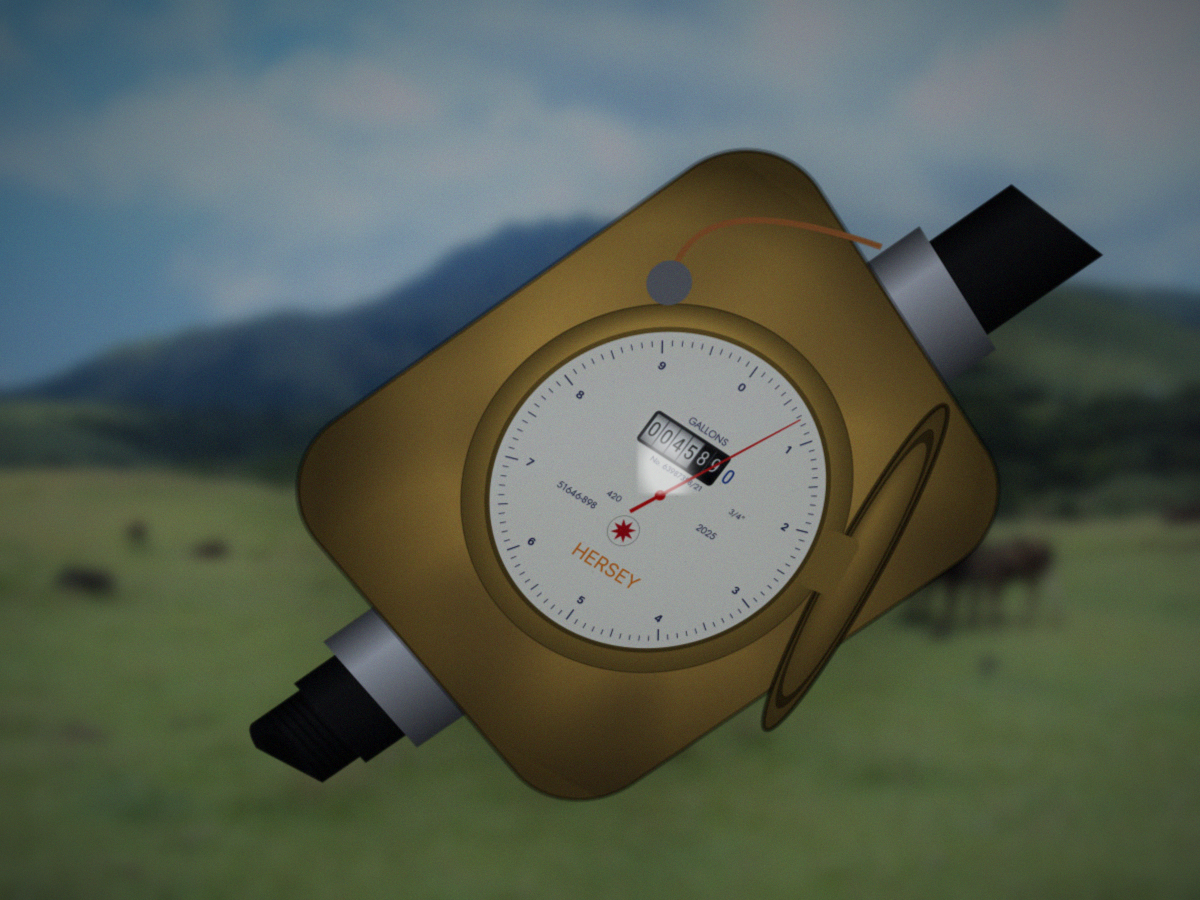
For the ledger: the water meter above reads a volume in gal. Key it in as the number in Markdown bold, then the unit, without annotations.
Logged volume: **45890.7** gal
